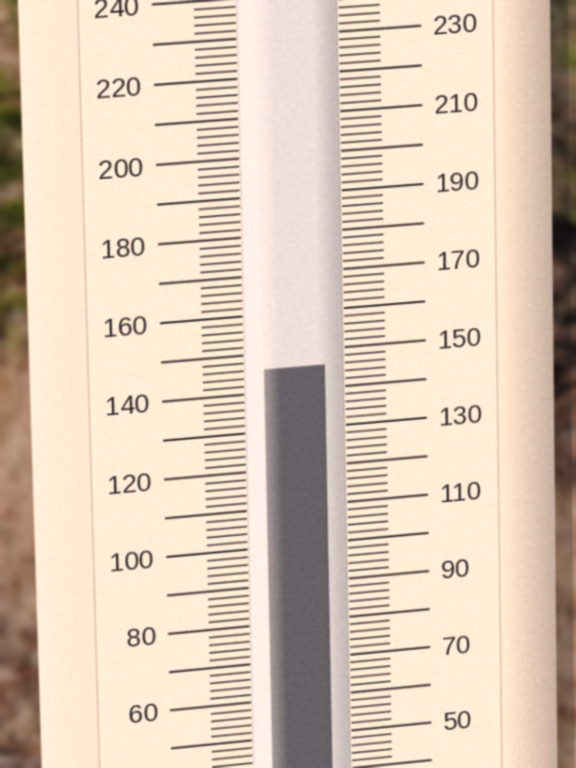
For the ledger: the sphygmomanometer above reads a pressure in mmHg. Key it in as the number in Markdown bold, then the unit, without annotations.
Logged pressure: **146** mmHg
